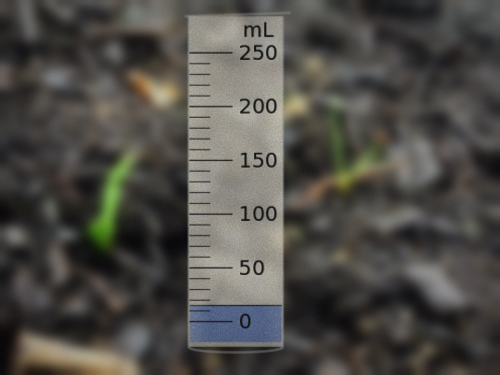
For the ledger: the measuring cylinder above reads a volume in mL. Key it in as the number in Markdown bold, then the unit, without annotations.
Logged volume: **15** mL
